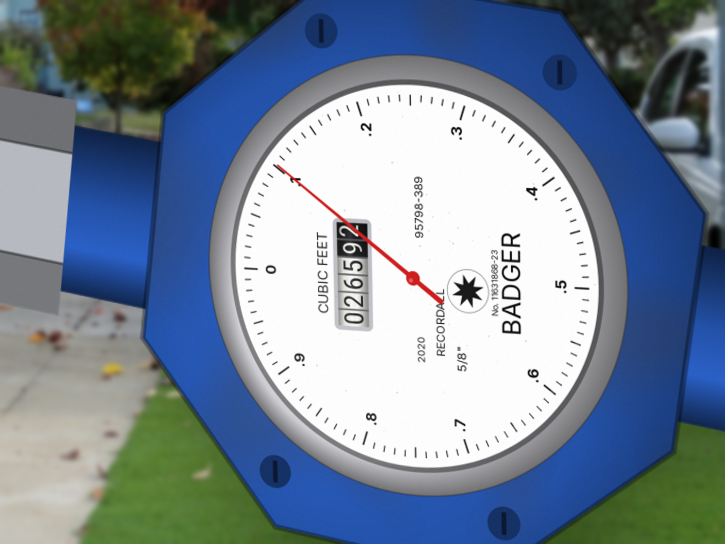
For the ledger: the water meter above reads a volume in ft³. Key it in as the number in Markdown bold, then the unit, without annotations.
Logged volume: **26592.10** ft³
